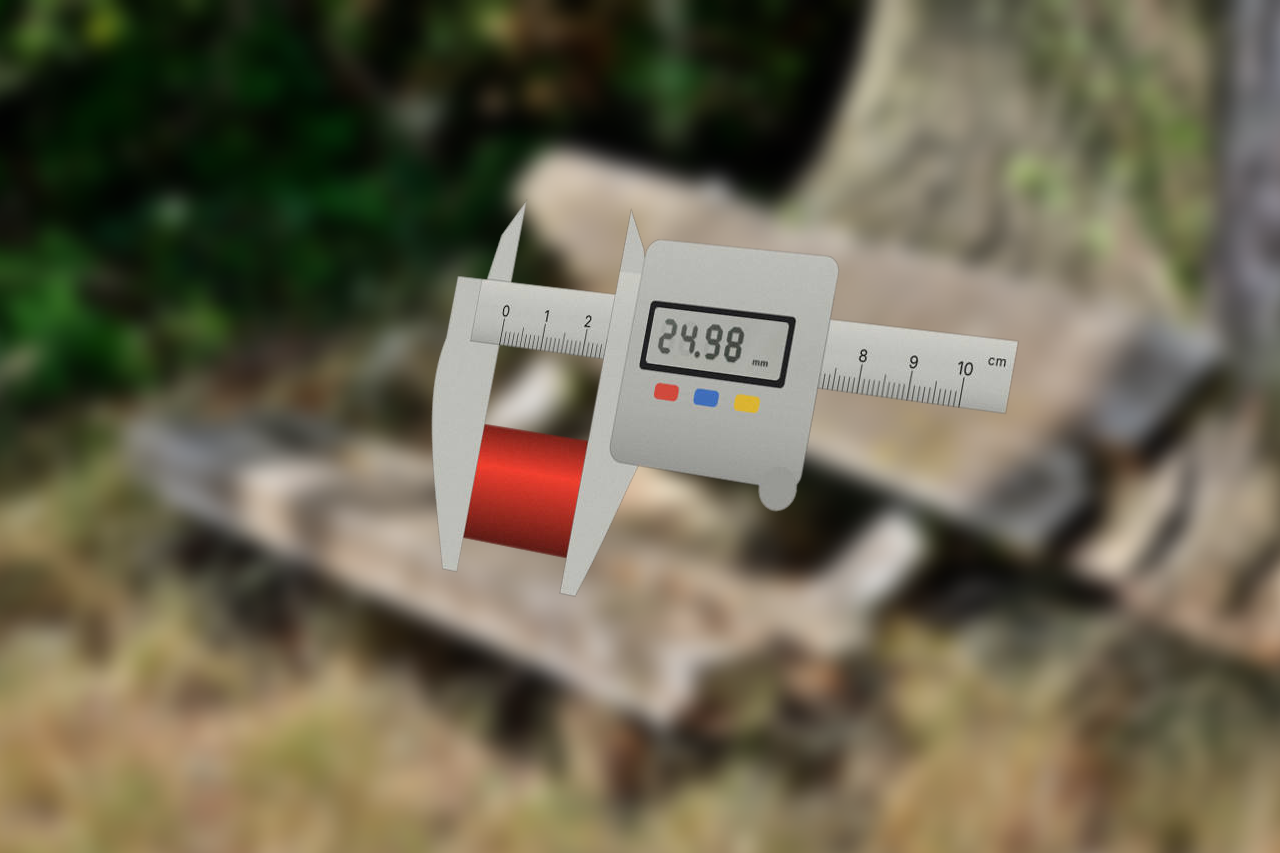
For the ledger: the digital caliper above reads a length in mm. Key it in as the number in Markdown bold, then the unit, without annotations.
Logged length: **24.98** mm
